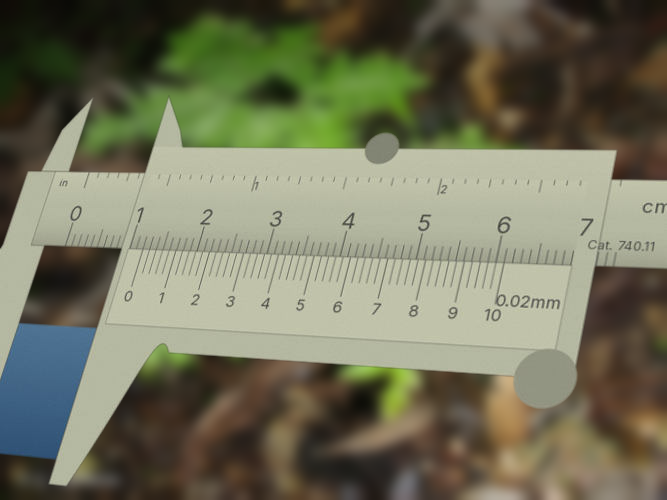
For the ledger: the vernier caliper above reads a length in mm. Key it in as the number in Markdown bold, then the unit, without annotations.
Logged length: **12.0** mm
